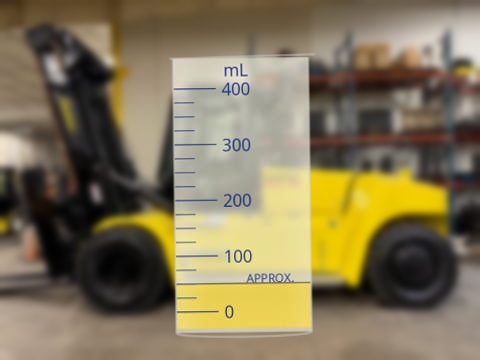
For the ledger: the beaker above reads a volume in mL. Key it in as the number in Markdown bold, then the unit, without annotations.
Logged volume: **50** mL
